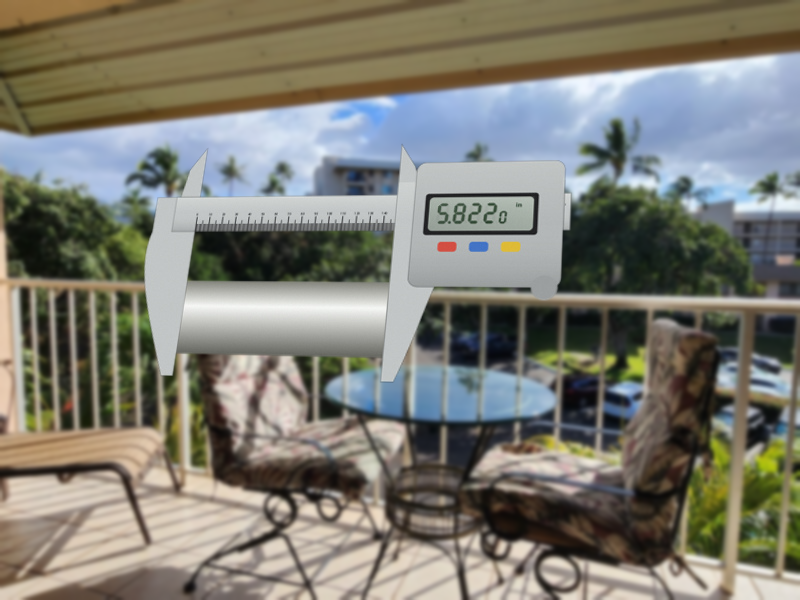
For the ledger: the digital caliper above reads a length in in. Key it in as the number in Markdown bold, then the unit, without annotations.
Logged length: **5.8220** in
